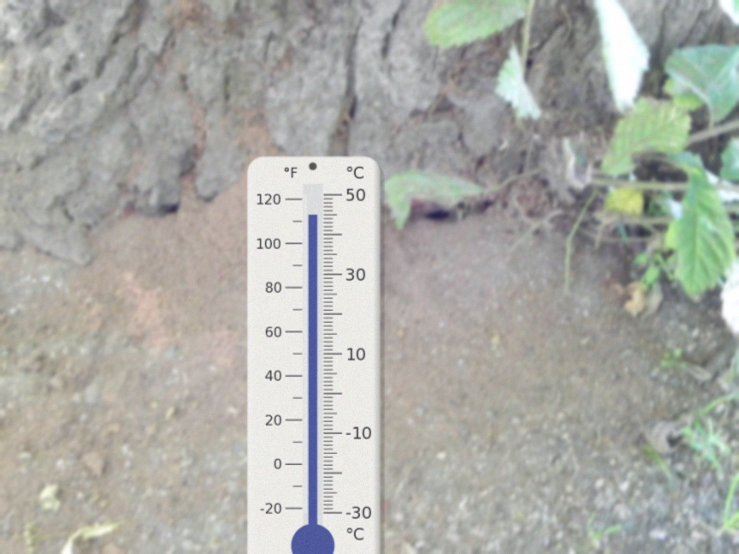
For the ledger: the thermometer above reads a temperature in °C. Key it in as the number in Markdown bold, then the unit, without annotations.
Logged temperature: **45** °C
